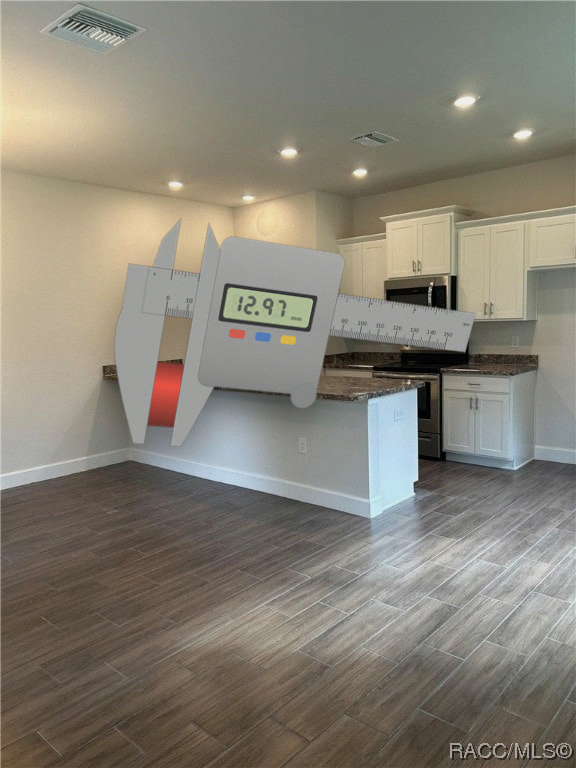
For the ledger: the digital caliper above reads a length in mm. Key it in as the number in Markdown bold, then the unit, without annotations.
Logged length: **12.97** mm
